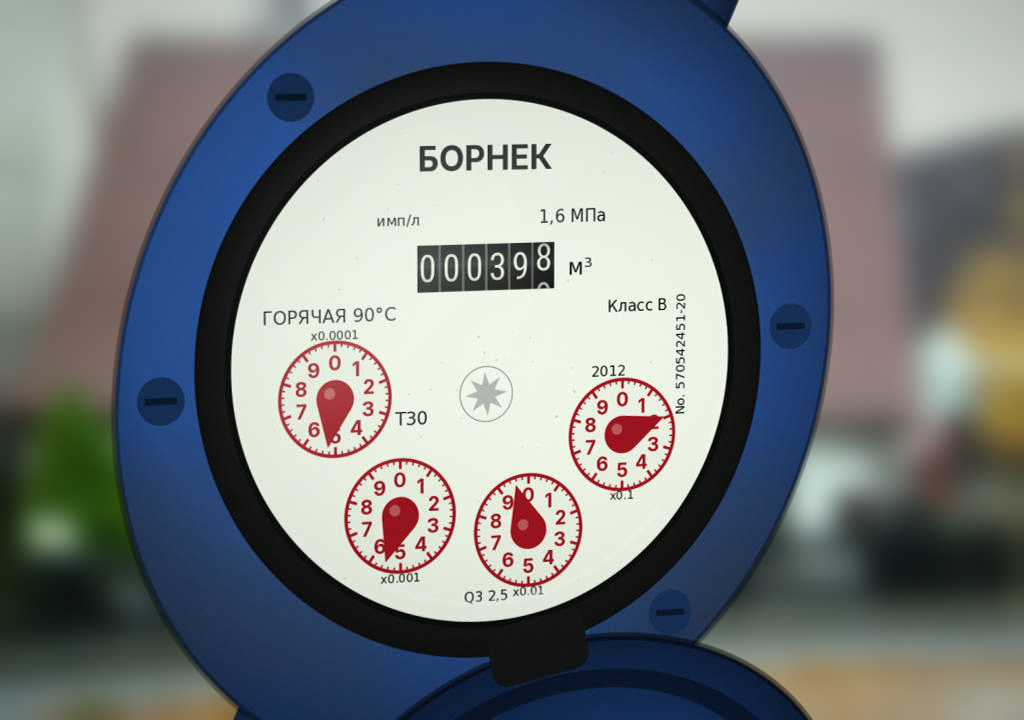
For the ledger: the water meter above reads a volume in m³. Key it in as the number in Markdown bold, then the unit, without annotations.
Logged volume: **398.1955** m³
